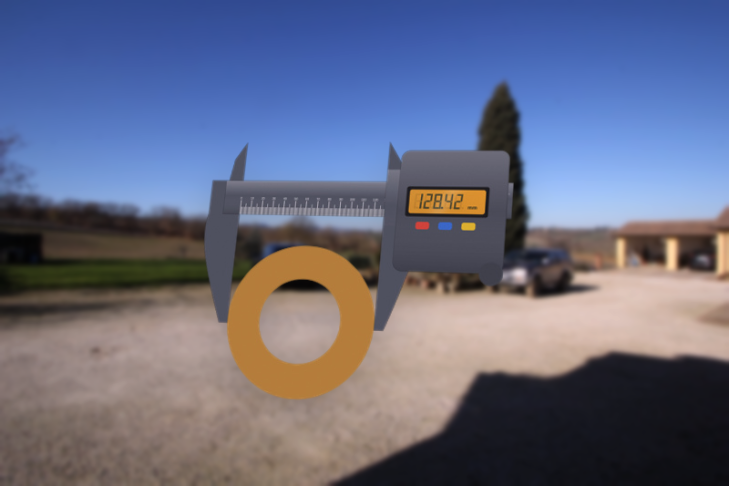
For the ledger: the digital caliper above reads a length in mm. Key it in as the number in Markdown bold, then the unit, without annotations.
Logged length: **128.42** mm
